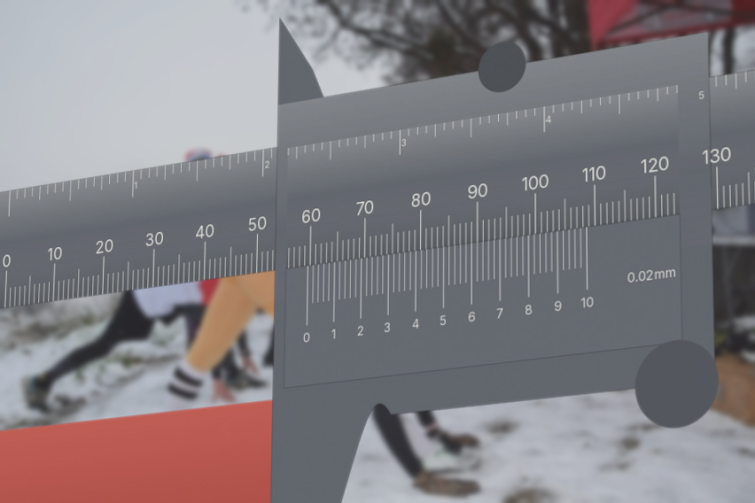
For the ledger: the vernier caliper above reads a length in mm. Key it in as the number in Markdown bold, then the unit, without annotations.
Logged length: **59.6** mm
